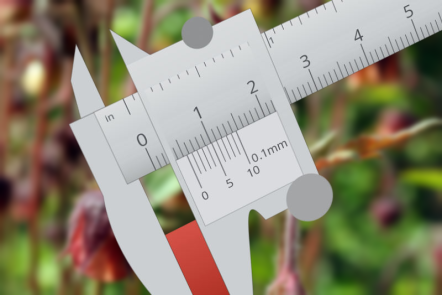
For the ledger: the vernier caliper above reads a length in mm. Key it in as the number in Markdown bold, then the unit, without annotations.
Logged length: **5.6** mm
